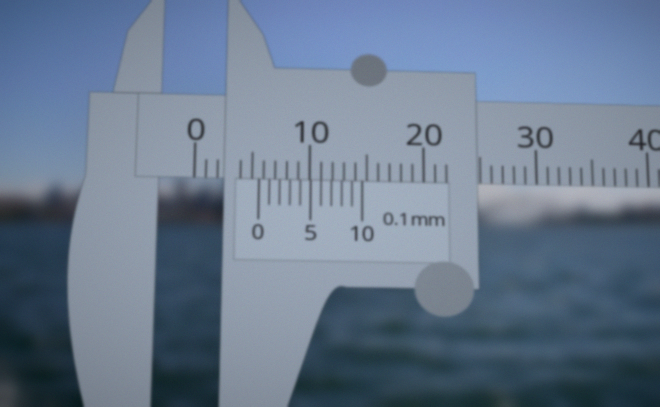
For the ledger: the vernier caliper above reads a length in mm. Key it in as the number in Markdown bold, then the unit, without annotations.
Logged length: **5.6** mm
